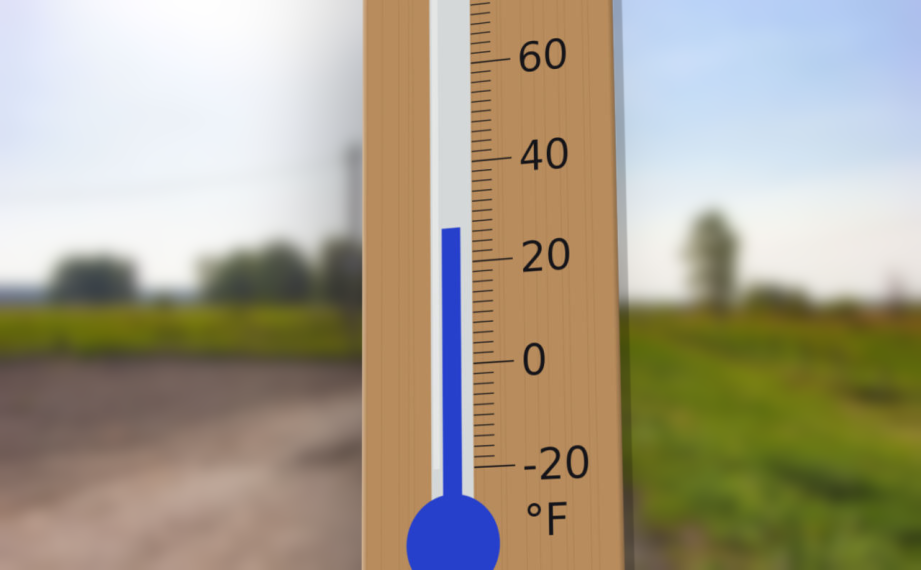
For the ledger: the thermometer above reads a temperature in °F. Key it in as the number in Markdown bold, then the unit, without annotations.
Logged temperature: **27** °F
